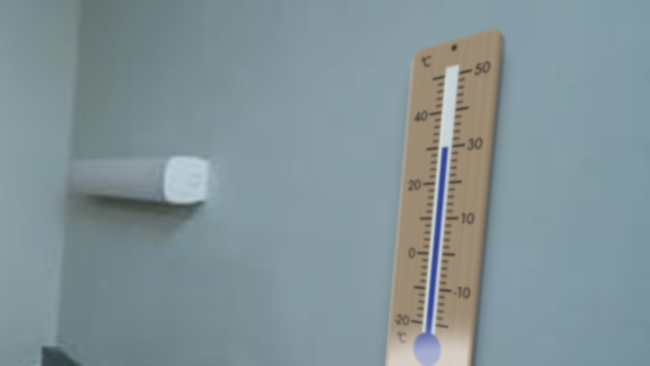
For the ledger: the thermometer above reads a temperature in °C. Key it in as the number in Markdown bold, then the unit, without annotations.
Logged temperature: **30** °C
